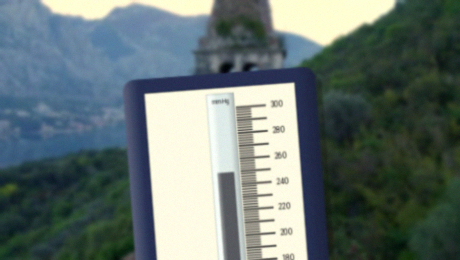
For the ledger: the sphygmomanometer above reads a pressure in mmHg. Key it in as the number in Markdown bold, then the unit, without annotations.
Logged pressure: **250** mmHg
